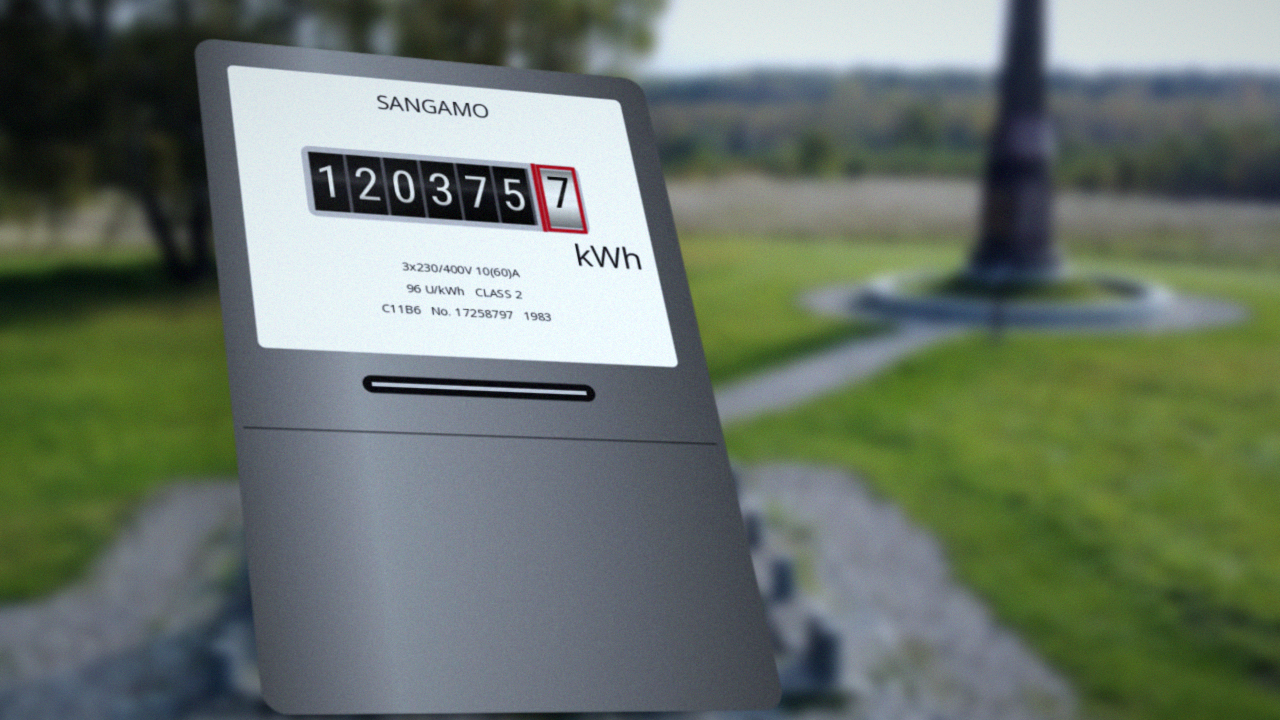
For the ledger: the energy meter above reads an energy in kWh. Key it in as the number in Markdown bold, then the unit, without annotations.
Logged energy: **120375.7** kWh
